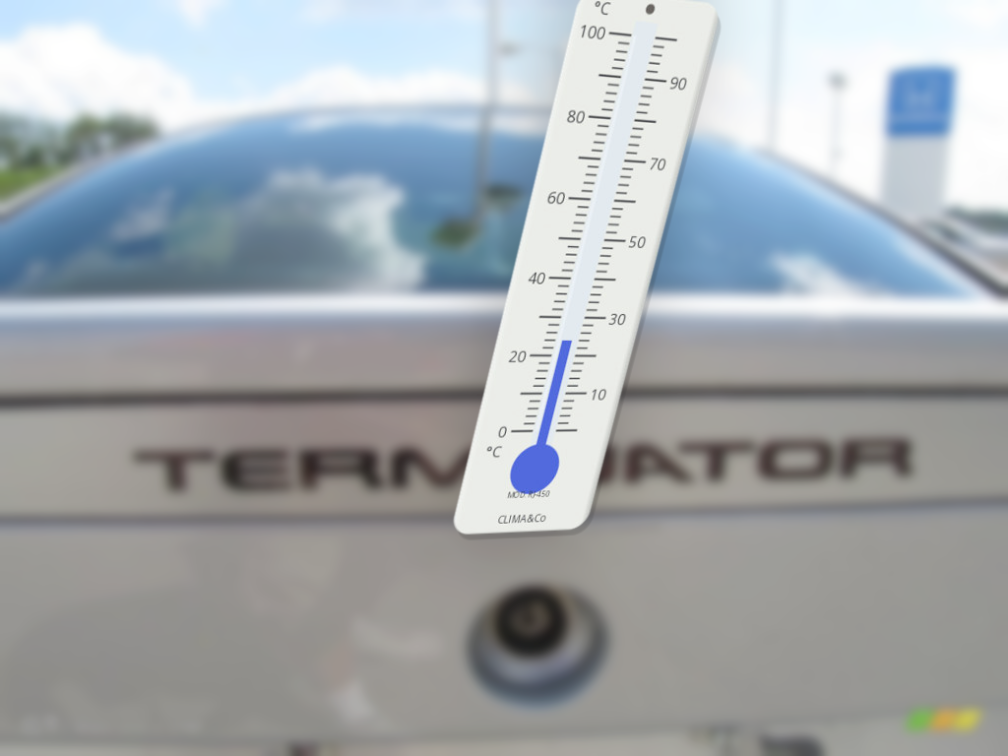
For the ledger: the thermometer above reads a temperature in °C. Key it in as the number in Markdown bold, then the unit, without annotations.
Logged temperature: **24** °C
